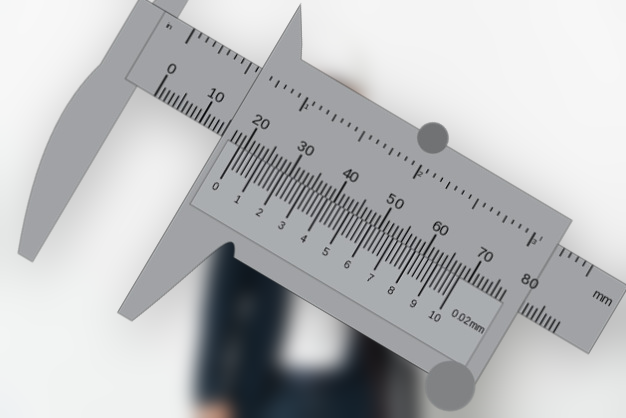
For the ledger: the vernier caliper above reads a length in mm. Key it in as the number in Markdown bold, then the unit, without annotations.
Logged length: **19.0** mm
